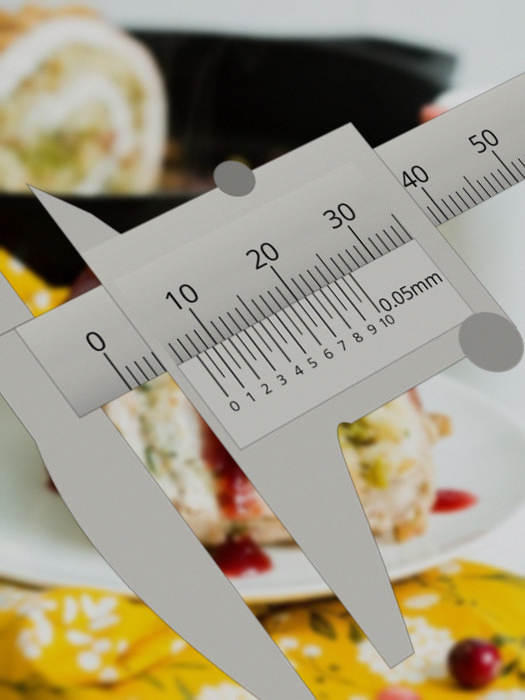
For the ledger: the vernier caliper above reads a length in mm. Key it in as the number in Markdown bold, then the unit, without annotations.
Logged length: **7.6** mm
